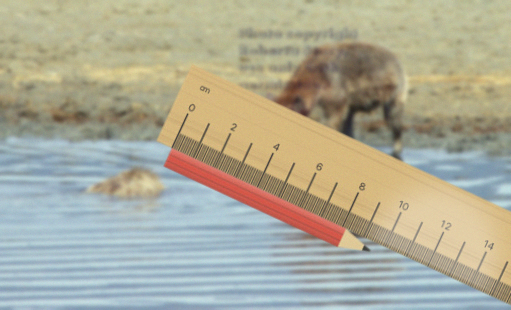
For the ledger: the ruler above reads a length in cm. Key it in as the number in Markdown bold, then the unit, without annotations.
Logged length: **9.5** cm
